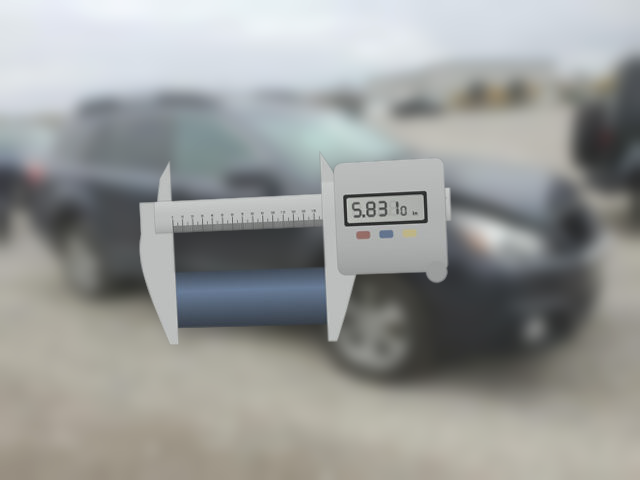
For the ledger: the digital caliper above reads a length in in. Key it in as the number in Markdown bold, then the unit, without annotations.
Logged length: **5.8310** in
